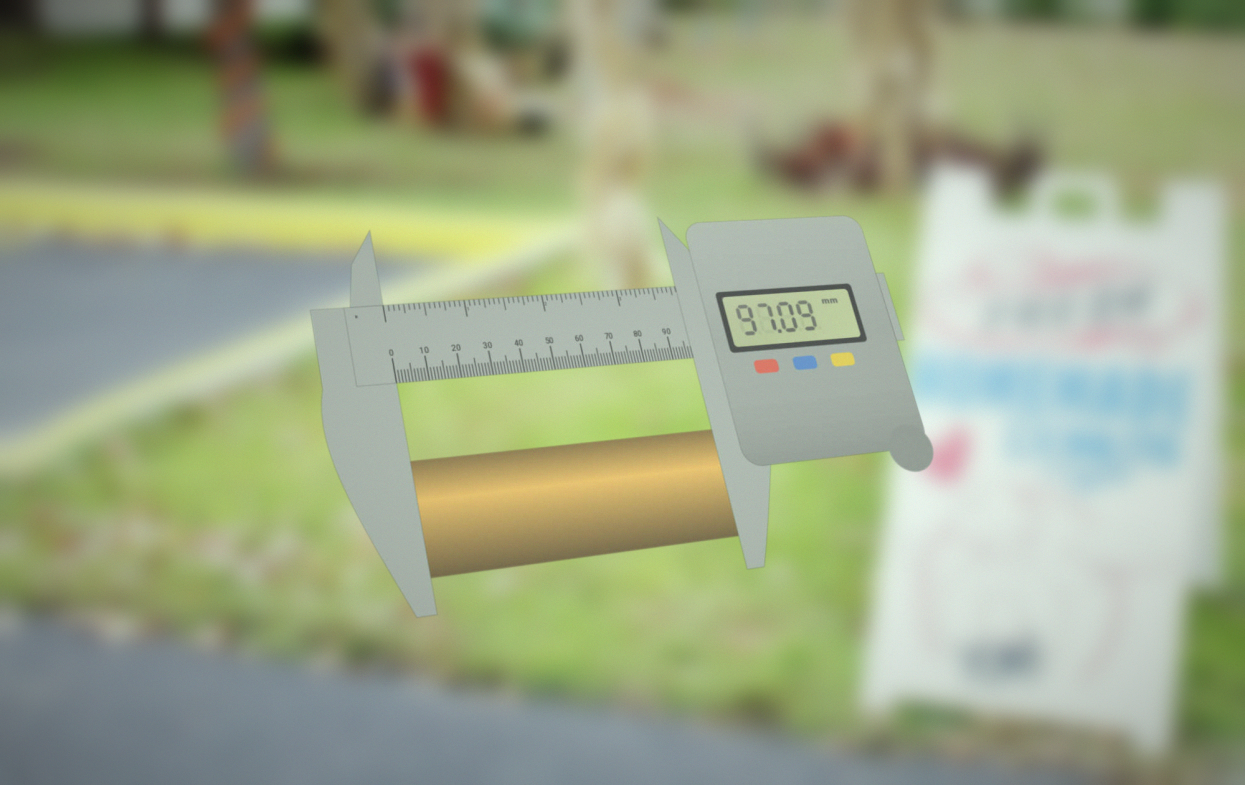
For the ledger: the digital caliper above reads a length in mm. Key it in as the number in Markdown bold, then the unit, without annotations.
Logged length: **97.09** mm
